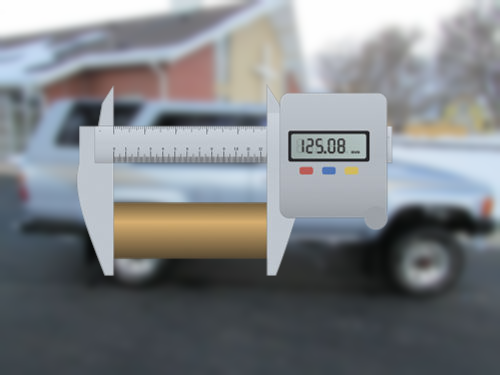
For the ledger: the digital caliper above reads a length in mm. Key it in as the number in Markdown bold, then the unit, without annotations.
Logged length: **125.08** mm
